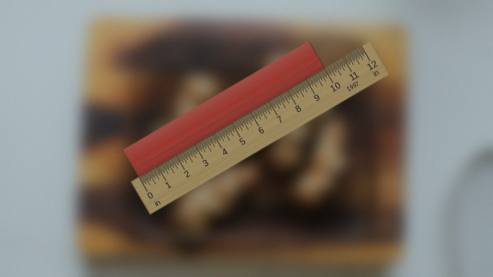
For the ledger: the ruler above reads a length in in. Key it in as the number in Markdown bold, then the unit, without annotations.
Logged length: **10** in
